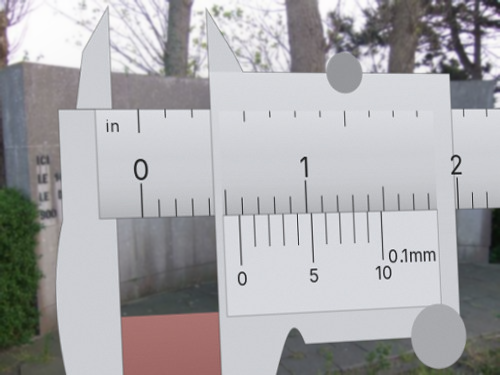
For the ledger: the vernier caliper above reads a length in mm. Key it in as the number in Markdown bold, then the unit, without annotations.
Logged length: **5.8** mm
